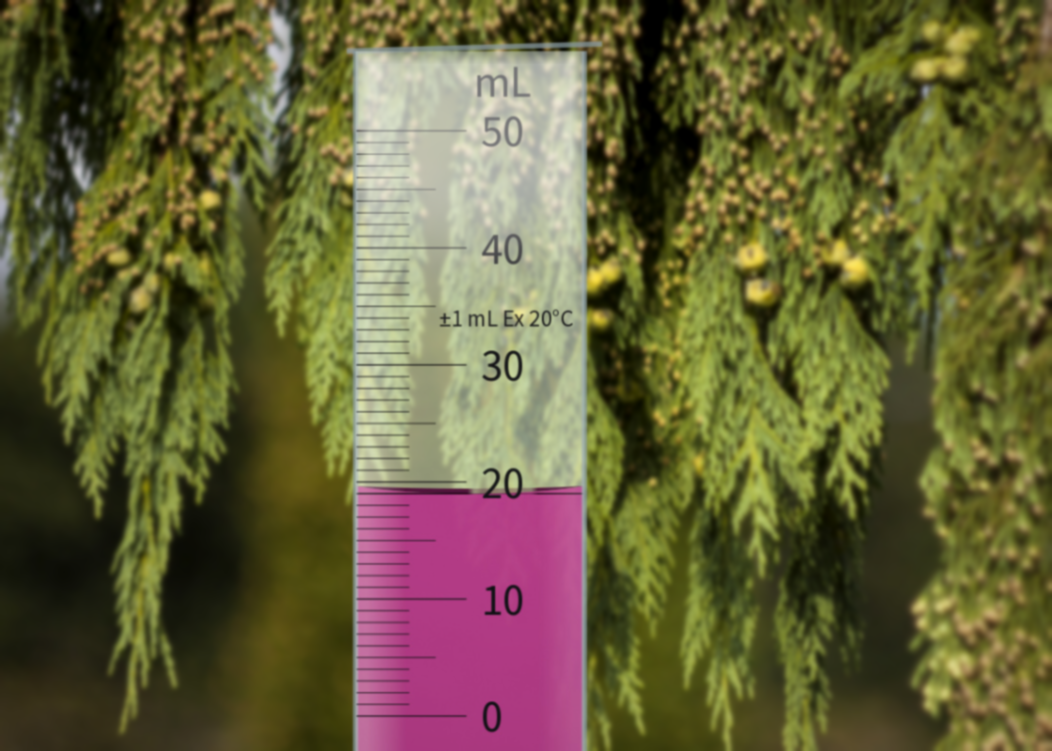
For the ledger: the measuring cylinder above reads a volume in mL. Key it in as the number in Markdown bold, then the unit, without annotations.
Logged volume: **19** mL
